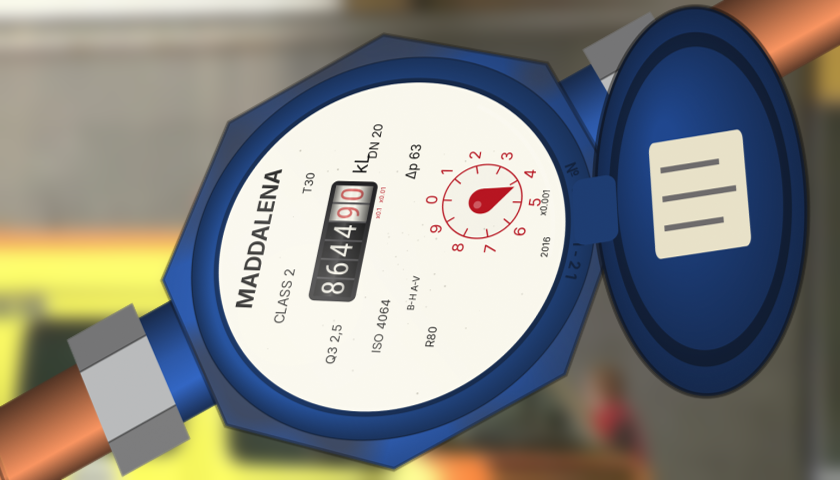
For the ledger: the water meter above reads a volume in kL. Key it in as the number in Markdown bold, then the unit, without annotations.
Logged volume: **8644.904** kL
